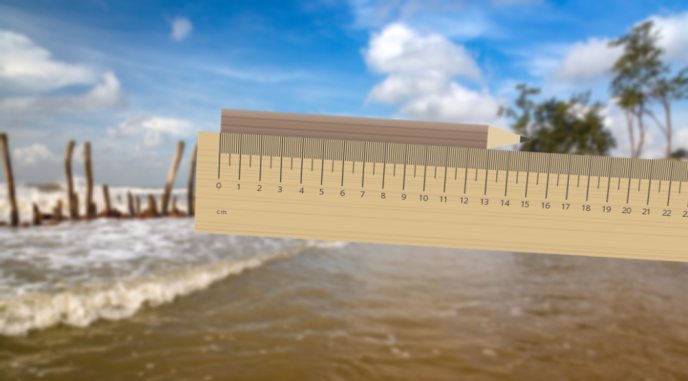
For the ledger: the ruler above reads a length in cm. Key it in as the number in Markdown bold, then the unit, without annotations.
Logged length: **15** cm
